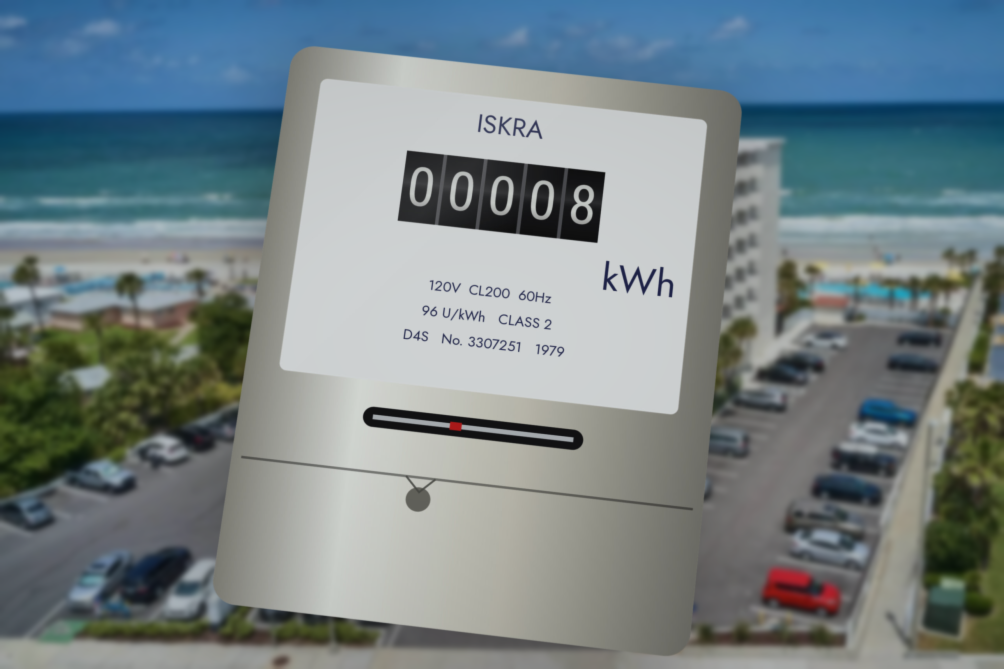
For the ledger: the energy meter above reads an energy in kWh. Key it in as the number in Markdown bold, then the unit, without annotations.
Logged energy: **8** kWh
